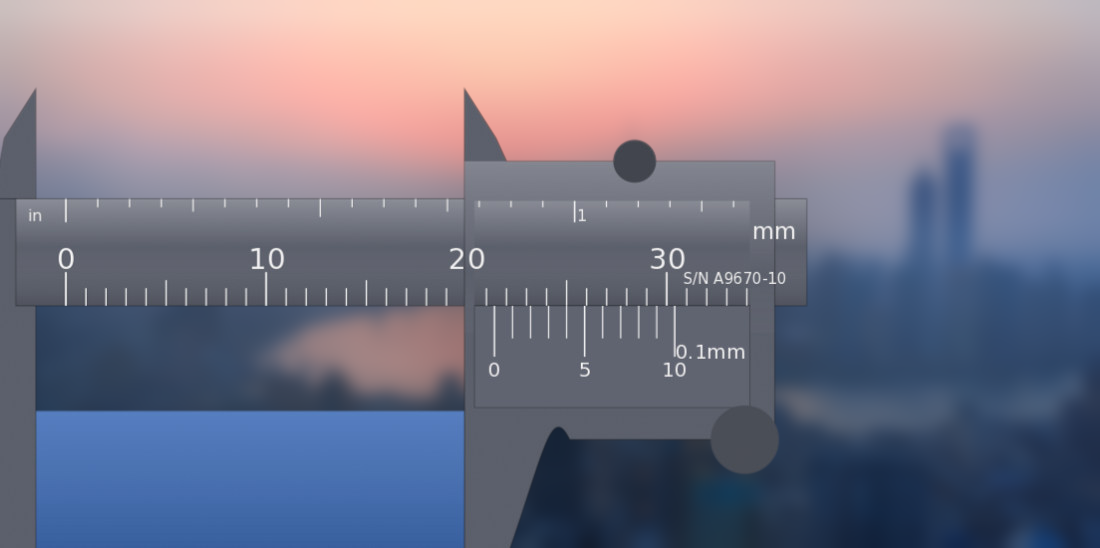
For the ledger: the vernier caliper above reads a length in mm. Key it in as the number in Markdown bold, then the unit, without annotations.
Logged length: **21.4** mm
